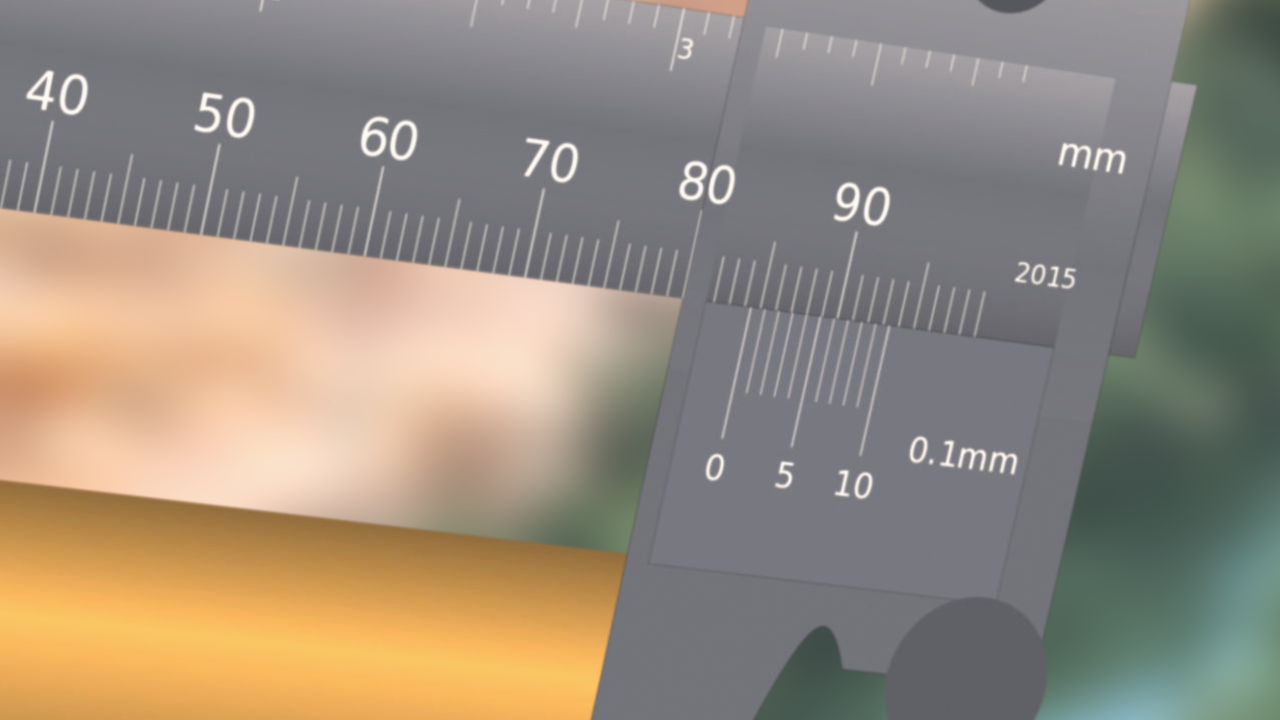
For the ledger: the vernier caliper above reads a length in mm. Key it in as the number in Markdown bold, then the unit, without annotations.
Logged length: **84.4** mm
